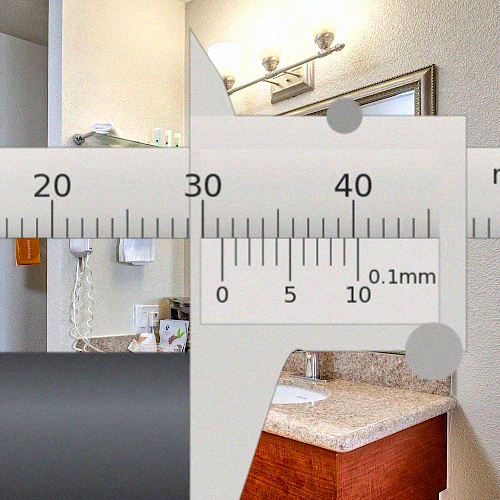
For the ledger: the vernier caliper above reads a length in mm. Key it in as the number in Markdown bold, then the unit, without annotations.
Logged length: **31.3** mm
